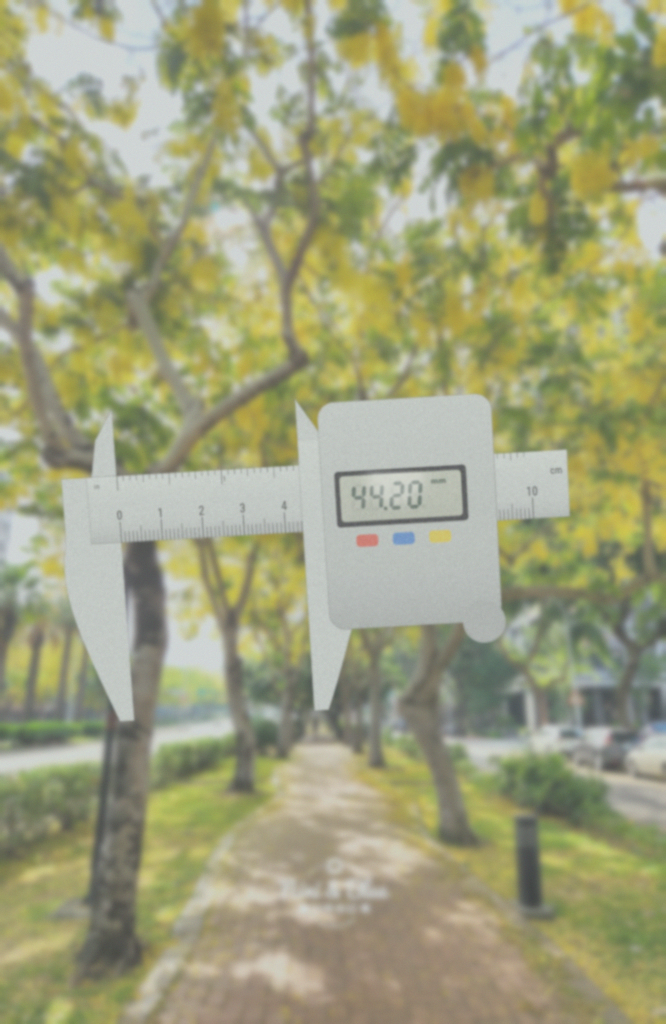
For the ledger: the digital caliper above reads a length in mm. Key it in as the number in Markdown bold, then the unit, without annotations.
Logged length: **44.20** mm
